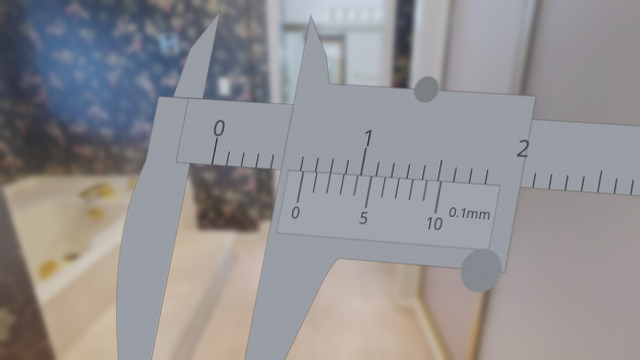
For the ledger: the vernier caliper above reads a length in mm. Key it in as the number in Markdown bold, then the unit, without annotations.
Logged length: **6.2** mm
